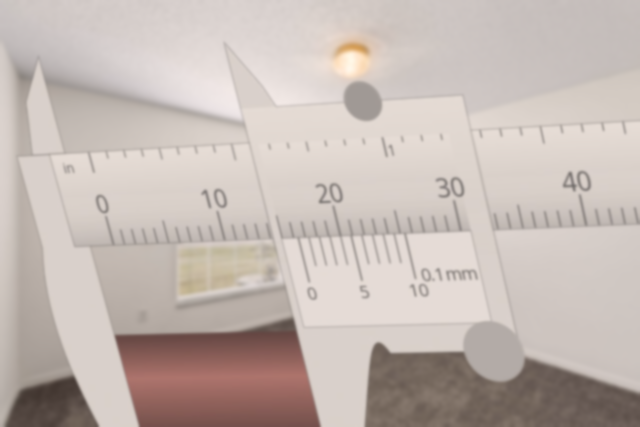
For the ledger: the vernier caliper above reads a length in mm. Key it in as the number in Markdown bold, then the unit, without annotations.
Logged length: **16.4** mm
